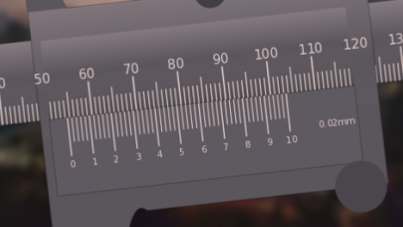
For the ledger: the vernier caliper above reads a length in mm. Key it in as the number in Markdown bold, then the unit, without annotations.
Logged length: **54.5** mm
